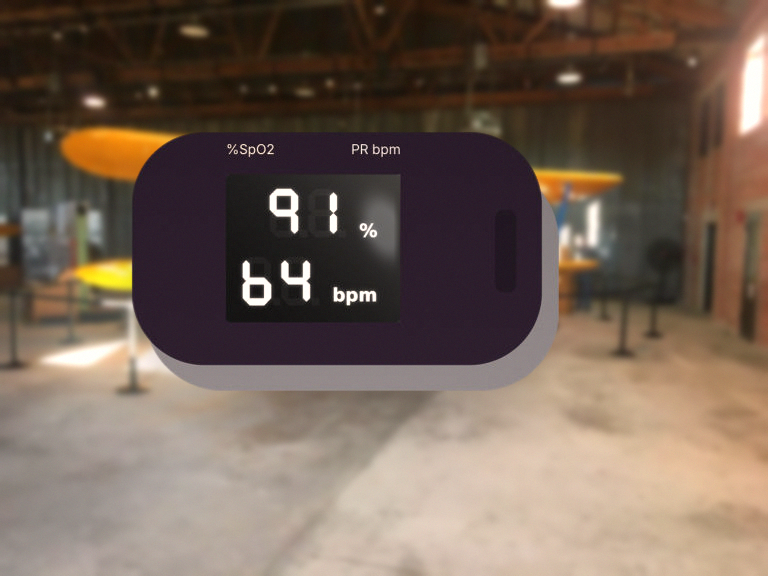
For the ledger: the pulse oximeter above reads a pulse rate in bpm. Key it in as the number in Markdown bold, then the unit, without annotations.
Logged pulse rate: **64** bpm
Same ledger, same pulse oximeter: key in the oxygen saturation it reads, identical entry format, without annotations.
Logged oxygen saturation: **91** %
